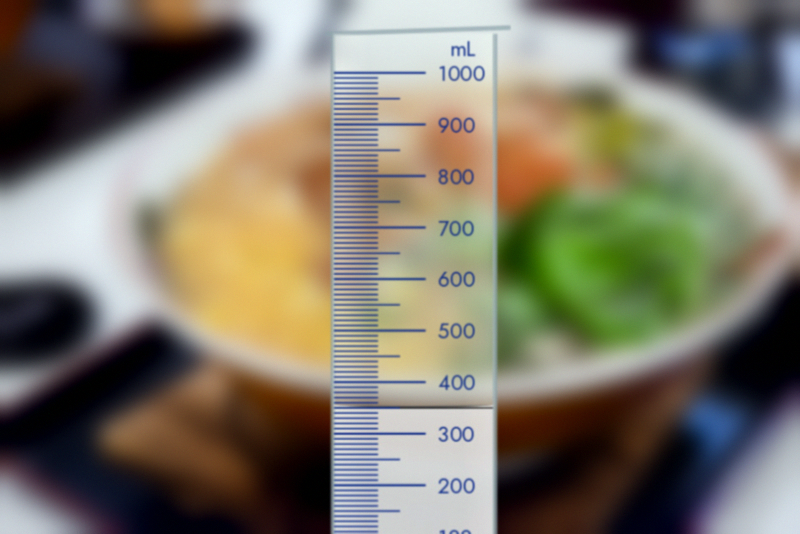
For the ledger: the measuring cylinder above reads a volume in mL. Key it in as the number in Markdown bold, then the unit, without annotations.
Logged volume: **350** mL
